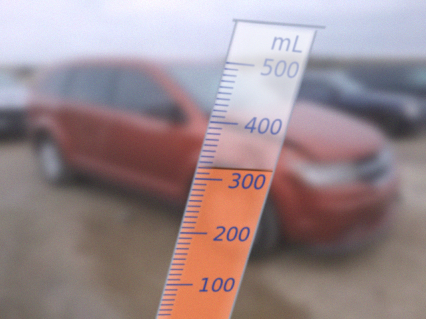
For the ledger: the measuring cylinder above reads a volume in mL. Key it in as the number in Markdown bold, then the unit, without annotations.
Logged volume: **320** mL
